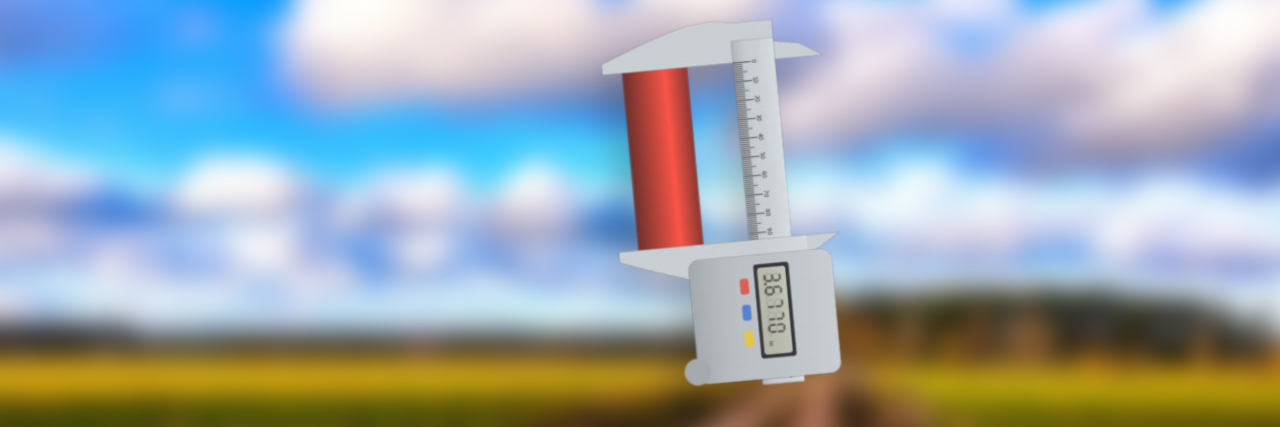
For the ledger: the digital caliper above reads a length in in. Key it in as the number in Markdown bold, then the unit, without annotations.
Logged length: **3.6770** in
